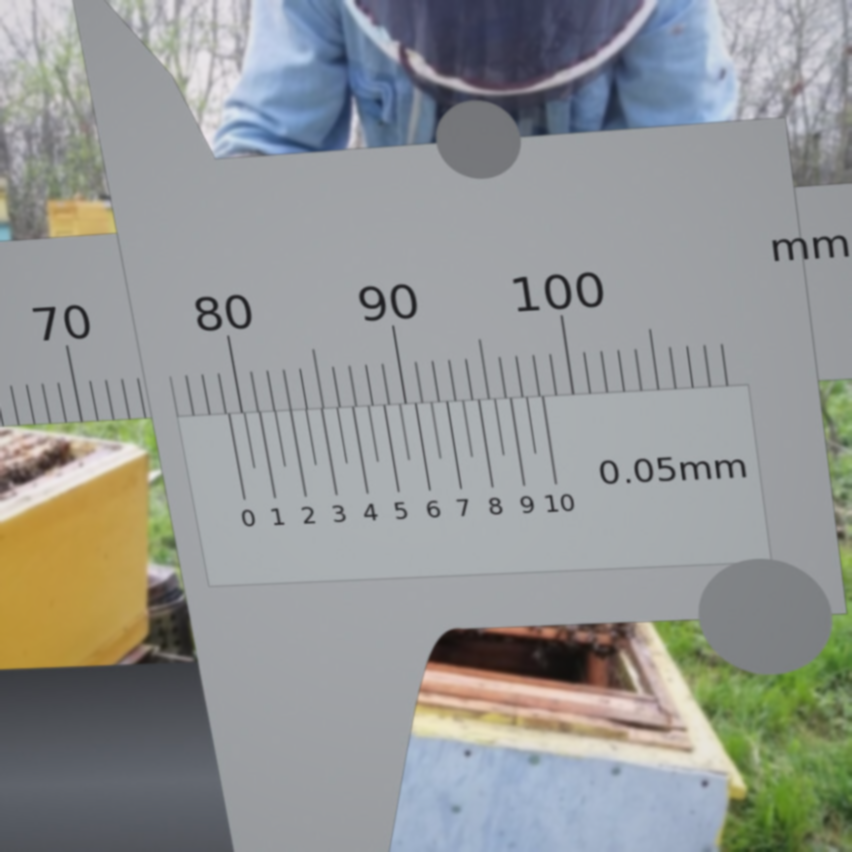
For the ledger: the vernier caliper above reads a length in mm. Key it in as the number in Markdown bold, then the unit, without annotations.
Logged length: **79.2** mm
